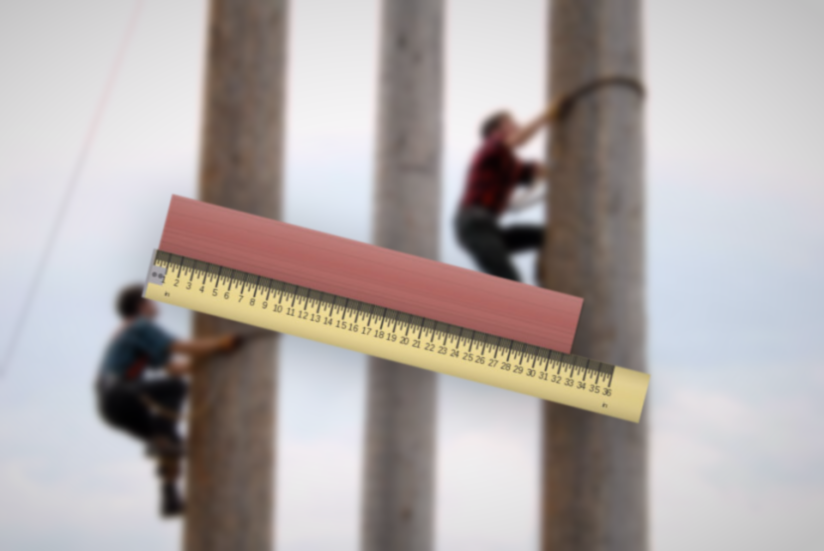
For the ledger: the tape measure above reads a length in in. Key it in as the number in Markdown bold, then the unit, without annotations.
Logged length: **32.5** in
